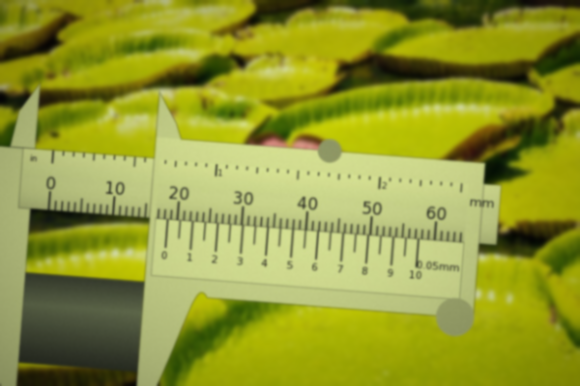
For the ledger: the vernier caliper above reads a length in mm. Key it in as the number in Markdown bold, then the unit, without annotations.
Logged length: **18.5** mm
